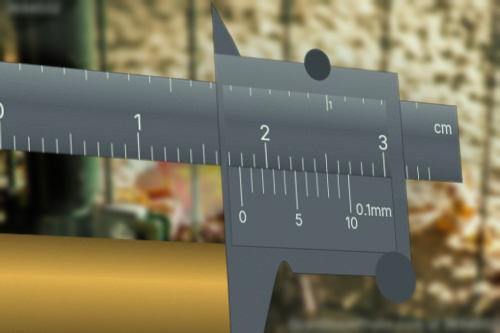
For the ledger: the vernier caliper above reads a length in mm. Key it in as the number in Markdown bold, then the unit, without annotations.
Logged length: **17.8** mm
